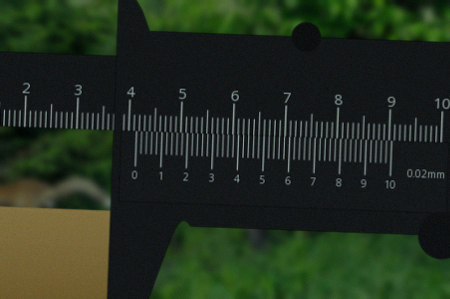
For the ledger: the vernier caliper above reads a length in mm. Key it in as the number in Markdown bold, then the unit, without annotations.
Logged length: **41.5** mm
